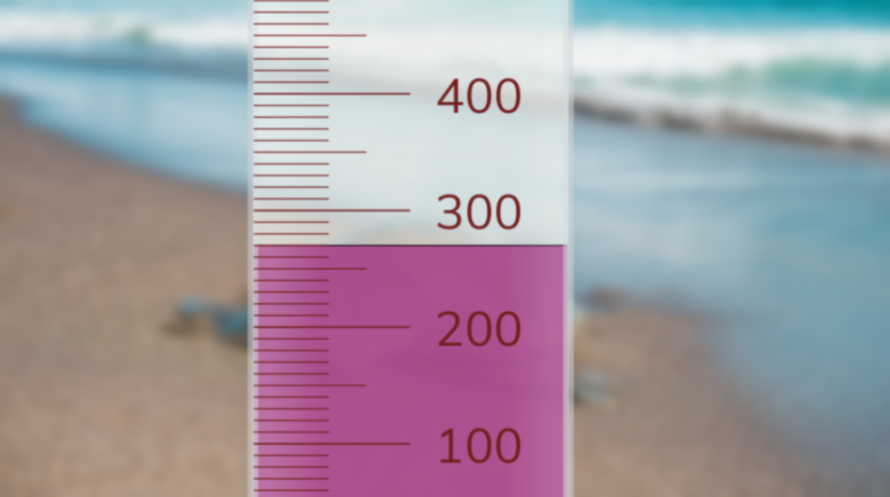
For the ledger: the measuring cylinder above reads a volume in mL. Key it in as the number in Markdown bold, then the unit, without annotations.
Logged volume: **270** mL
